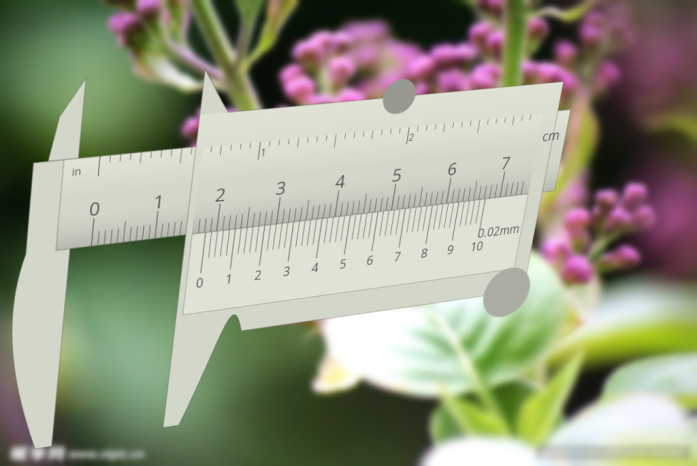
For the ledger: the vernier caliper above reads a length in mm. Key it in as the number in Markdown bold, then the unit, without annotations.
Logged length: **18.2** mm
